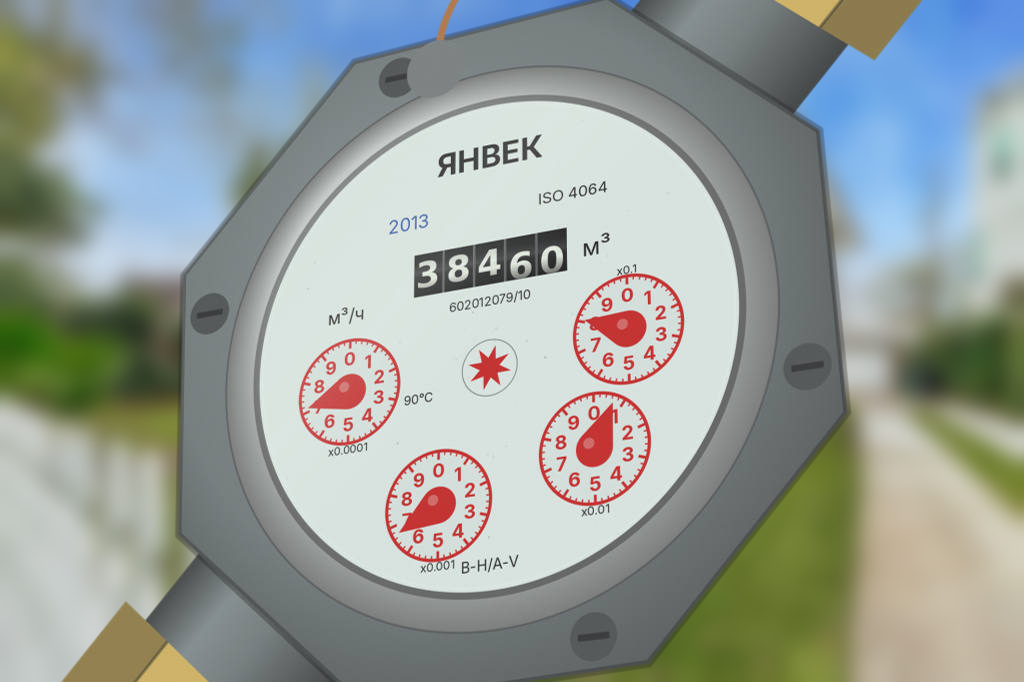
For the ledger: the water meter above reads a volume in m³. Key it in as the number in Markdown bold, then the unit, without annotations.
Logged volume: **38459.8067** m³
